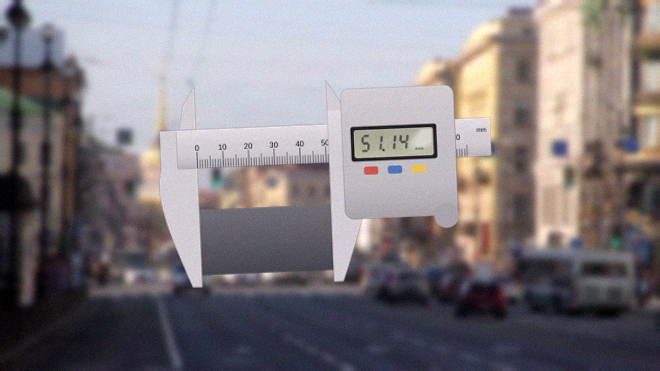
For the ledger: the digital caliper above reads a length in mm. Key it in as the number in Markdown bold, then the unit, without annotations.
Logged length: **51.14** mm
